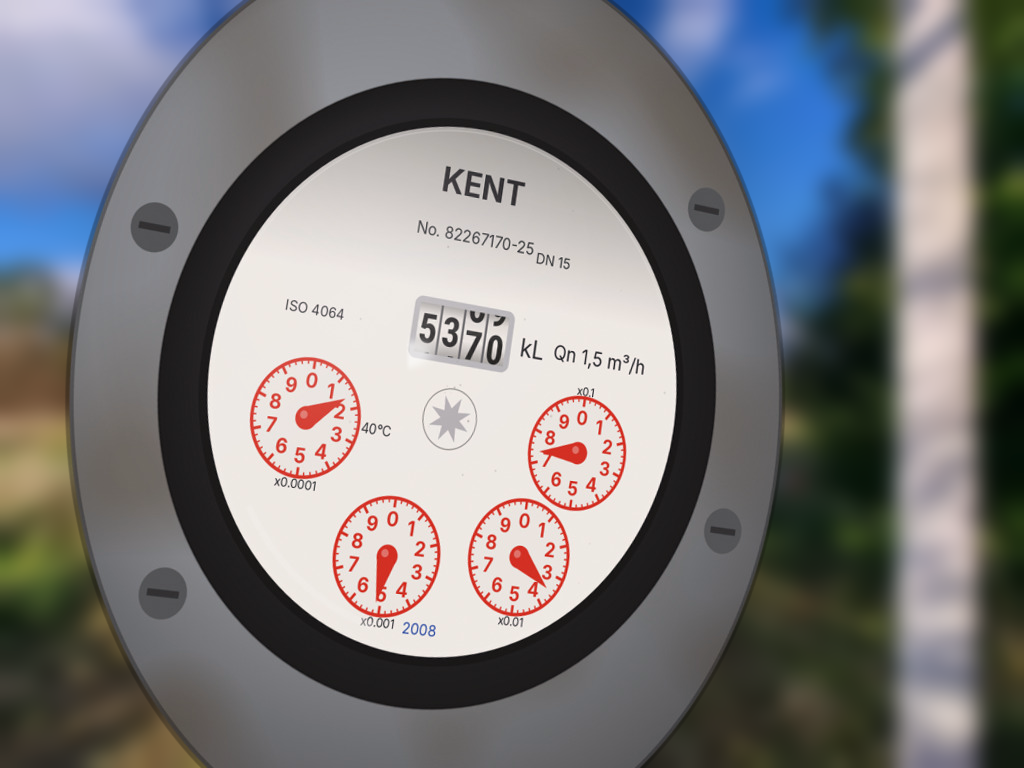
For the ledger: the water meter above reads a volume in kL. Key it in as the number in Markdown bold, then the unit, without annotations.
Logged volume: **5369.7351** kL
